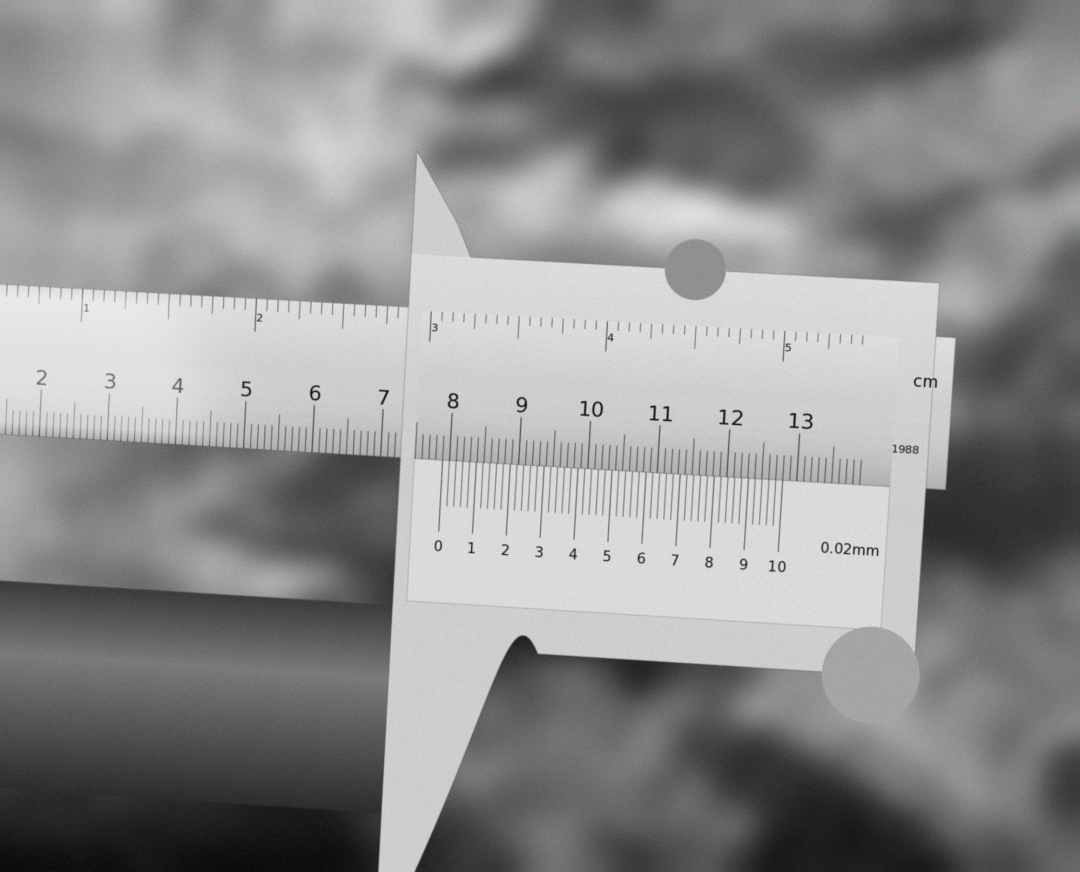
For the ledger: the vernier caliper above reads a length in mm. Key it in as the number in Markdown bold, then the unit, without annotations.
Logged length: **79.0** mm
